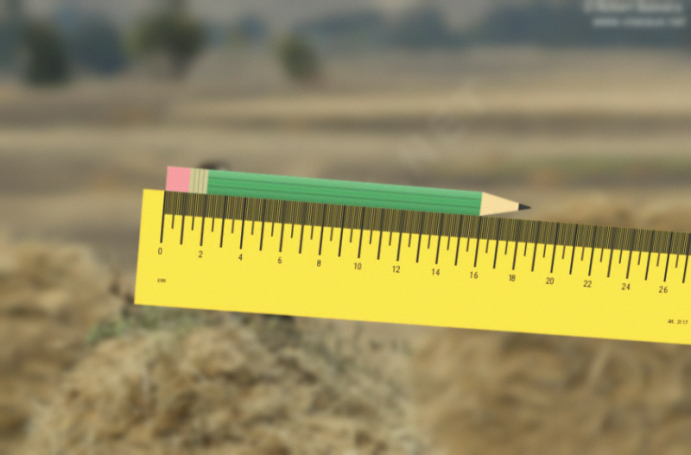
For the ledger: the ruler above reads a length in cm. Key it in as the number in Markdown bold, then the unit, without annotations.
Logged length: **18.5** cm
